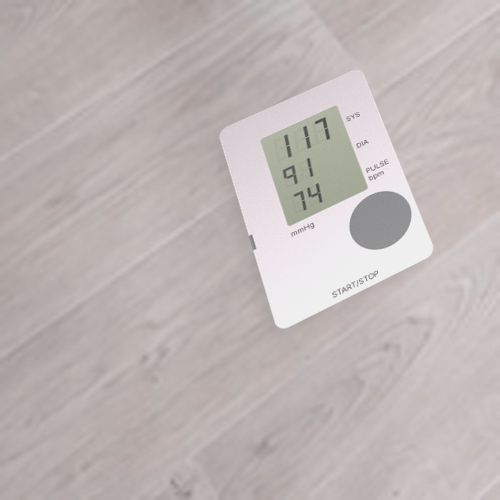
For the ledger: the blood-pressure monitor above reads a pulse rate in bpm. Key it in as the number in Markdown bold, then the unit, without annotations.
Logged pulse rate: **74** bpm
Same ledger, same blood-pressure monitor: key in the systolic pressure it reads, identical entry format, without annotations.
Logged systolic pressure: **117** mmHg
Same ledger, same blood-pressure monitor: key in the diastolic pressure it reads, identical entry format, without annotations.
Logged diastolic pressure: **91** mmHg
